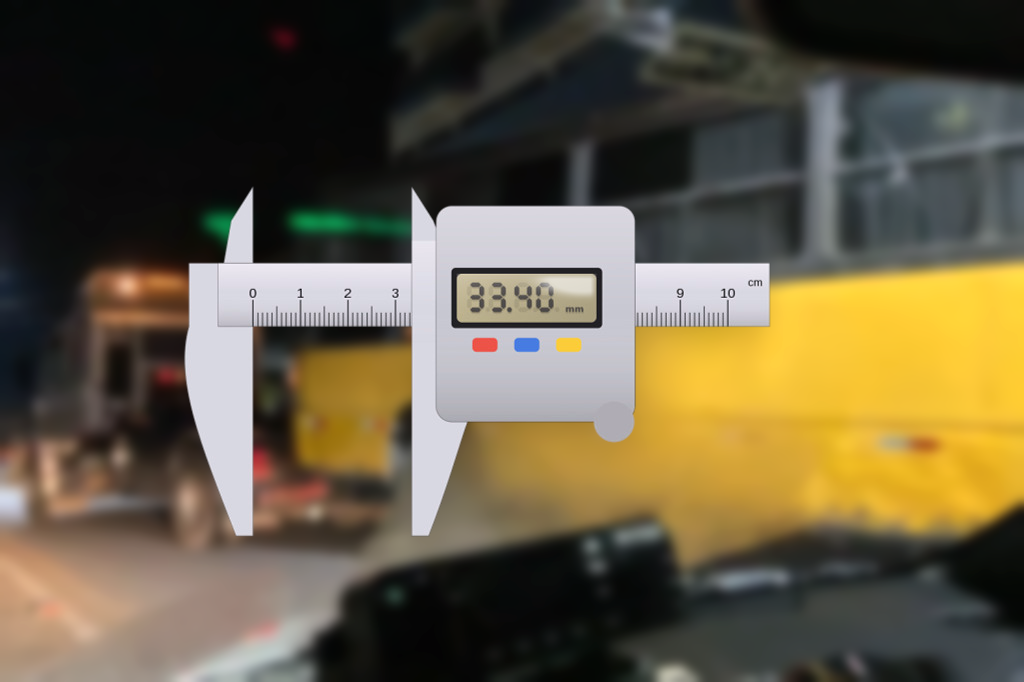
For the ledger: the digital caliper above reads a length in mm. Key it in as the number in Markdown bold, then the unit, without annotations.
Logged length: **33.40** mm
